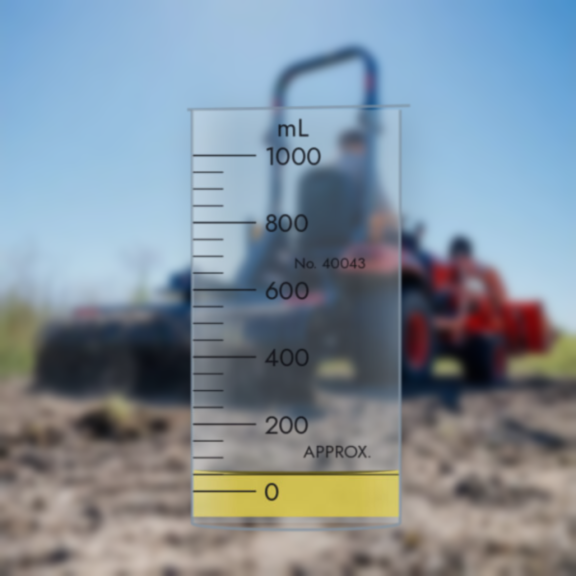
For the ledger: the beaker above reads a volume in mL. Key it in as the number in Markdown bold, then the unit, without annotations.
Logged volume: **50** mL
